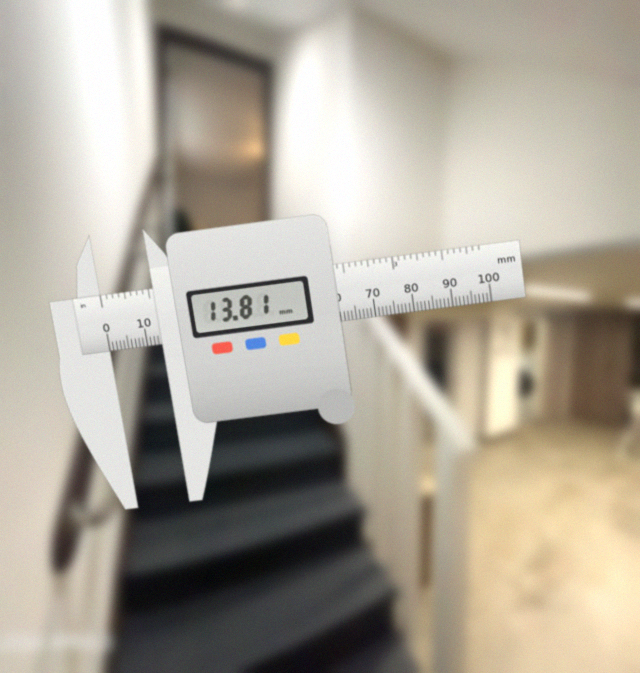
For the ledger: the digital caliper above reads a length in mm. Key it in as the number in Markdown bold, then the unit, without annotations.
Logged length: **13.81** mm
